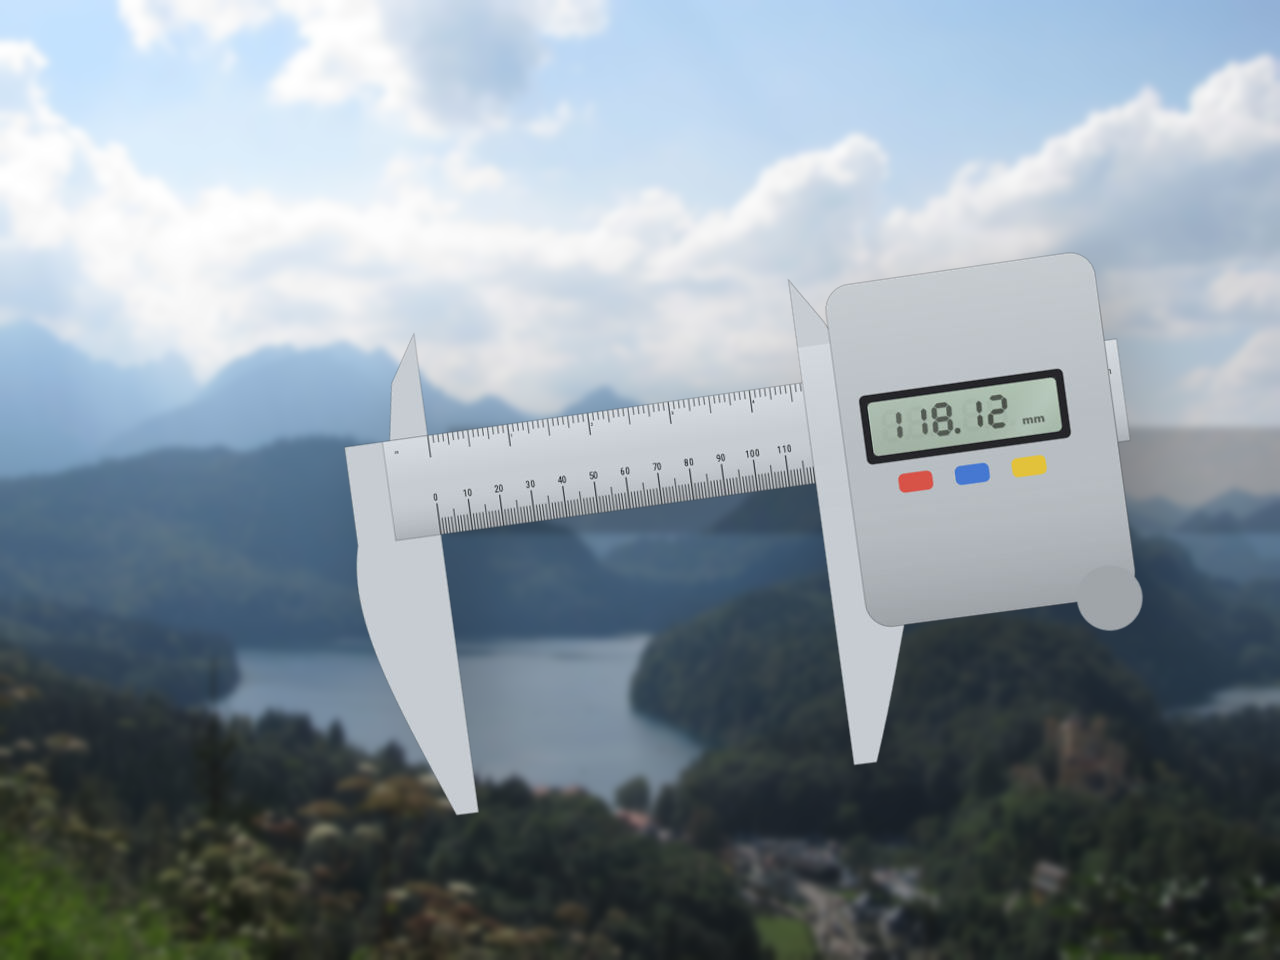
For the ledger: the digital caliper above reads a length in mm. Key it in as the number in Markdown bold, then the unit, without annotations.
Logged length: **118.12** mm
